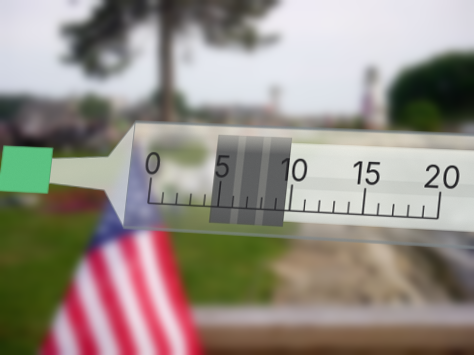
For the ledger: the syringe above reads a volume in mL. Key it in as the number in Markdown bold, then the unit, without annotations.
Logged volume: **4.5** mL
